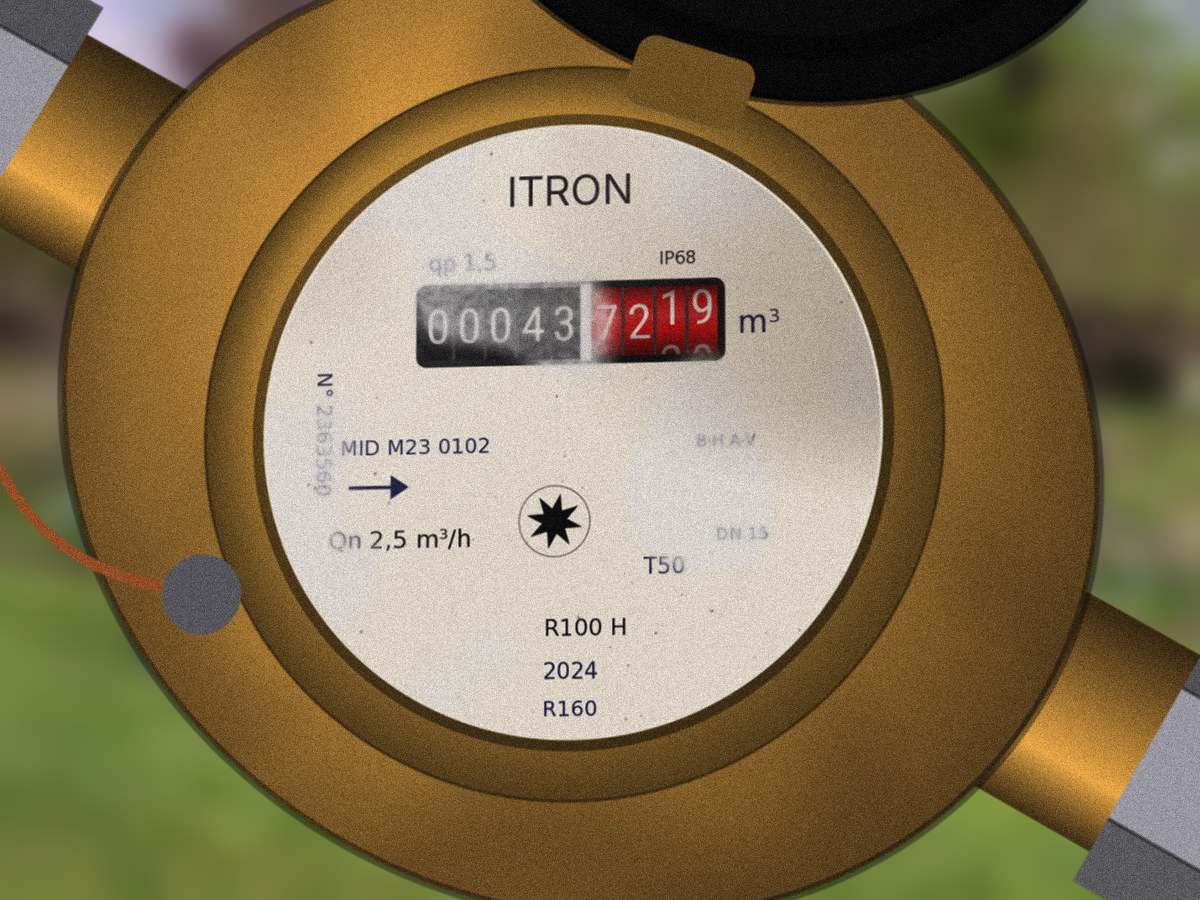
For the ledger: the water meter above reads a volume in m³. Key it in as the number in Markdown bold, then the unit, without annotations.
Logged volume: **43.7219** m³
